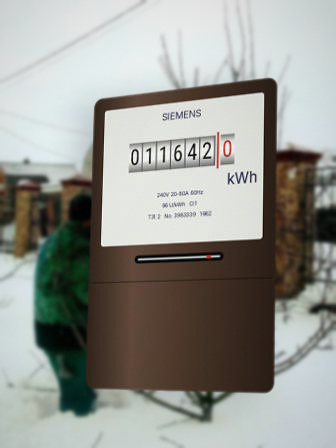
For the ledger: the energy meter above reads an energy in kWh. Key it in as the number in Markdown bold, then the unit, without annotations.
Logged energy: **11642.0** kWh
